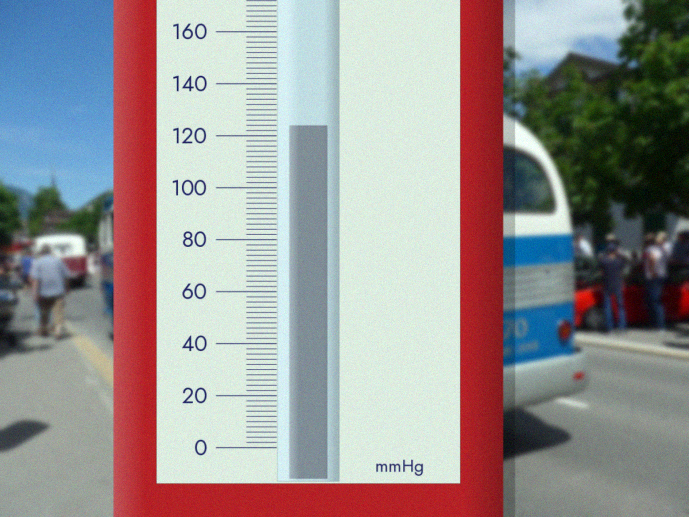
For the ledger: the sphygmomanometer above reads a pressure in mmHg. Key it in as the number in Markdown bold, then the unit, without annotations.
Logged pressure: **124** mmHg
